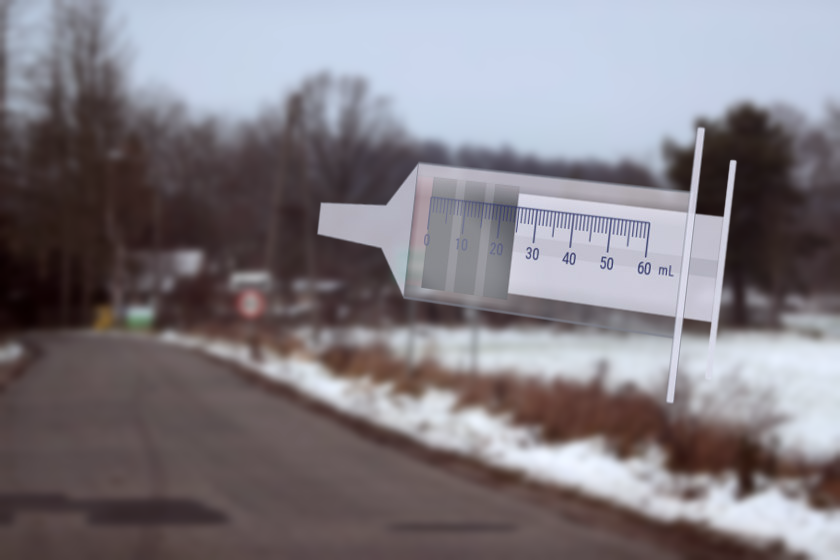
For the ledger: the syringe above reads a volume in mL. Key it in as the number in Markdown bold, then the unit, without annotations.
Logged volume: **0** mL
